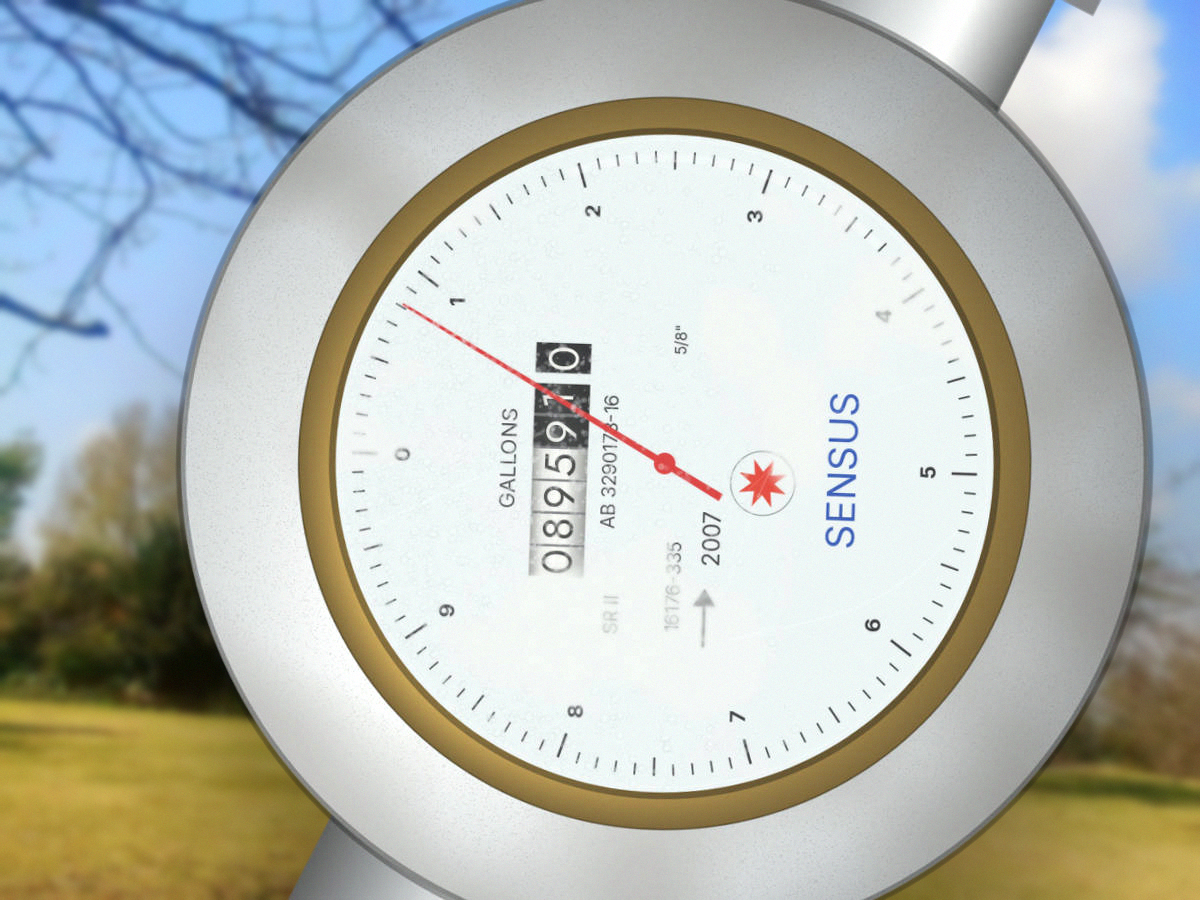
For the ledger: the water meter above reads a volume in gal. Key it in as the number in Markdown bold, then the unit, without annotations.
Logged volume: **895910.8** gal
